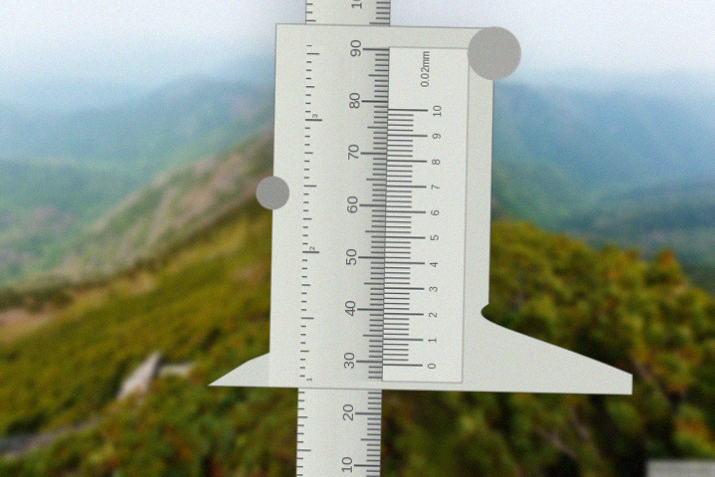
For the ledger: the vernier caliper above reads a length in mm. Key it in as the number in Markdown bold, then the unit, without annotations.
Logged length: **29.5** mm
